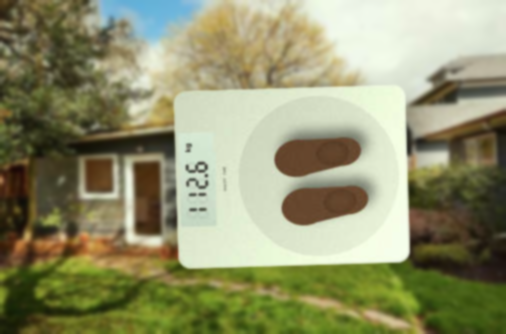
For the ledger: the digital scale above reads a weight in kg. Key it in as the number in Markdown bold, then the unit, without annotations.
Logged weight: **112.6** kg
